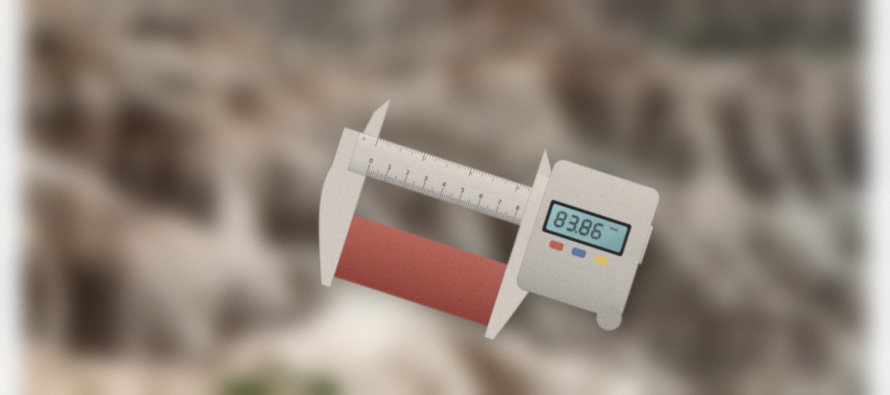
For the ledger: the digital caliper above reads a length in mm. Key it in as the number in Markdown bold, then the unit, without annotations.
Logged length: **83.86** mm
